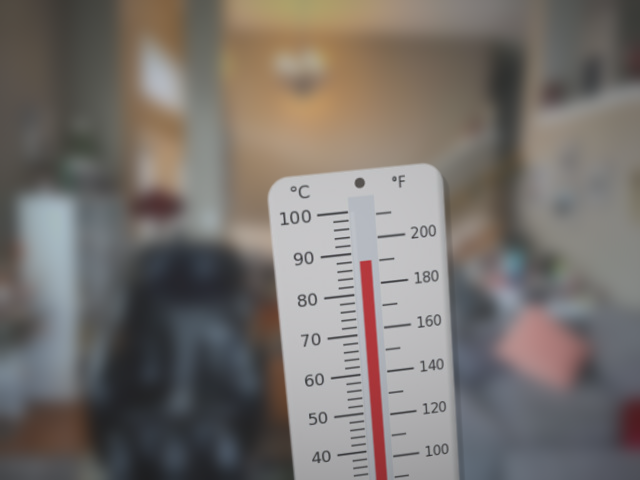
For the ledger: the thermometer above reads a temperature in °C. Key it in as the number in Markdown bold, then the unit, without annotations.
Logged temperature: **88** °C
